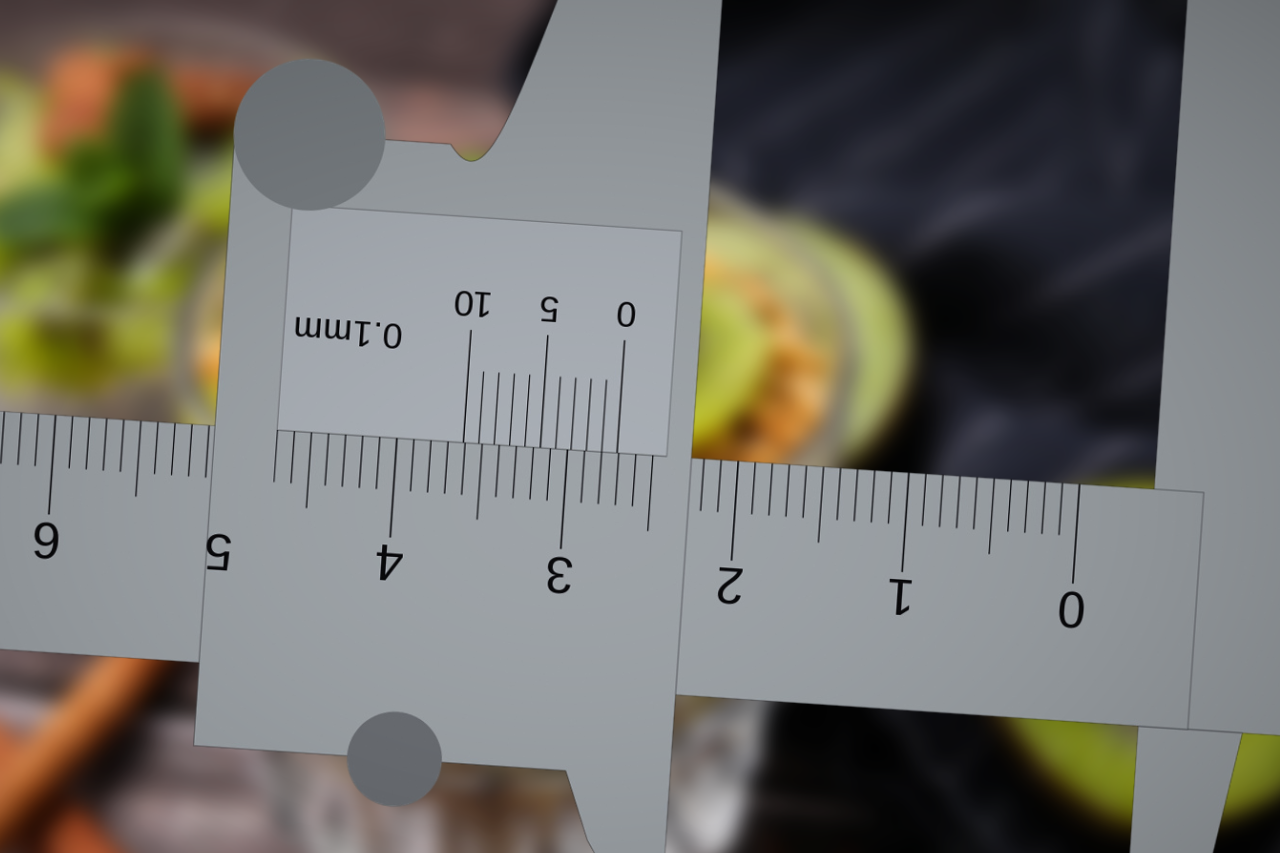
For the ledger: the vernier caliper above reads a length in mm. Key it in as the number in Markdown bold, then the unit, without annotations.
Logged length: **27.1** mm
